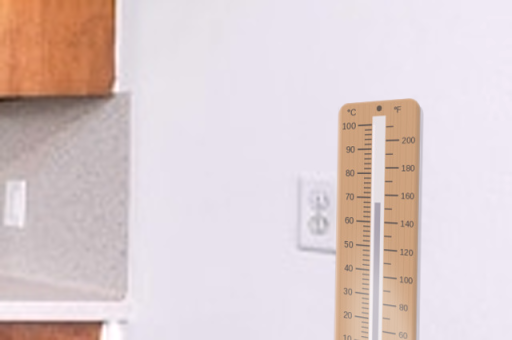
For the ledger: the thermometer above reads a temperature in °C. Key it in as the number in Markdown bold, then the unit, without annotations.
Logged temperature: **68** °C
